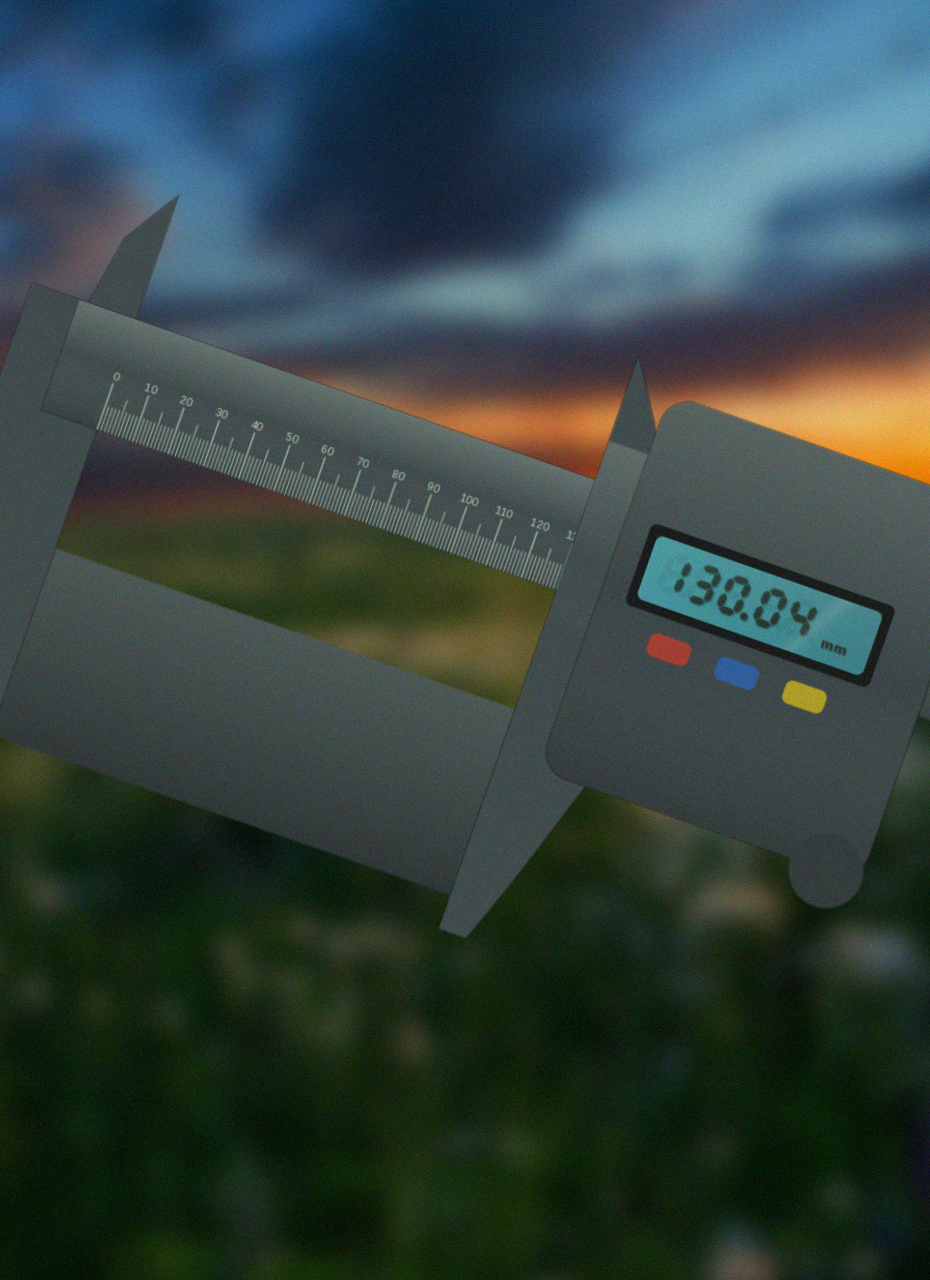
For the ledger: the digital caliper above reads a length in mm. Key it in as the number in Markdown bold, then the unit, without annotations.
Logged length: **130.04** mm
